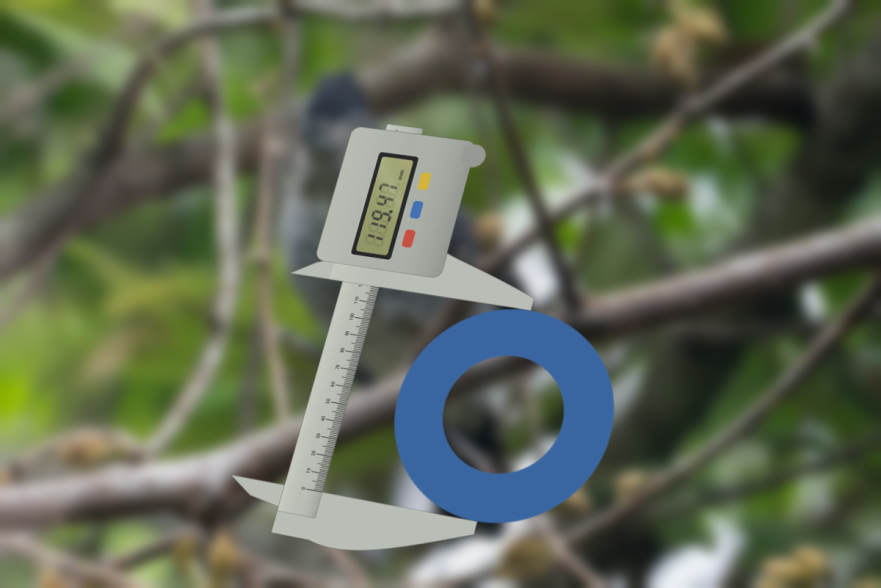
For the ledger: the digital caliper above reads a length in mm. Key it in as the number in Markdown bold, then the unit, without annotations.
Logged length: **119.47** mm
